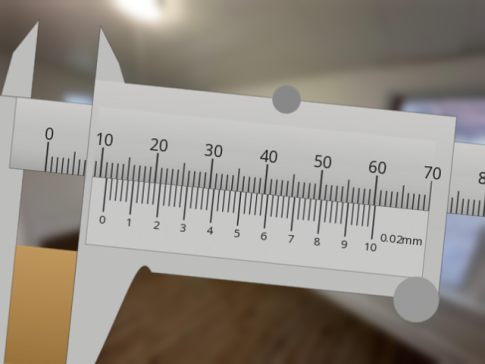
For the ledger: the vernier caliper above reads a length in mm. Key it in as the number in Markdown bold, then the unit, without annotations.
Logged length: **11.2** mm
